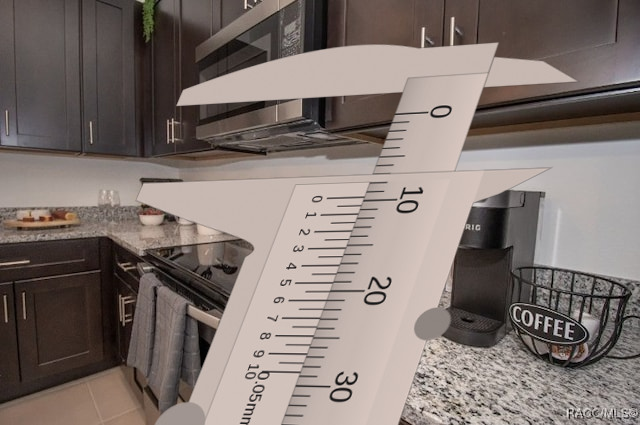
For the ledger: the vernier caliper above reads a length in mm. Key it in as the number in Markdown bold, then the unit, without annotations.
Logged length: **9.6** mm
